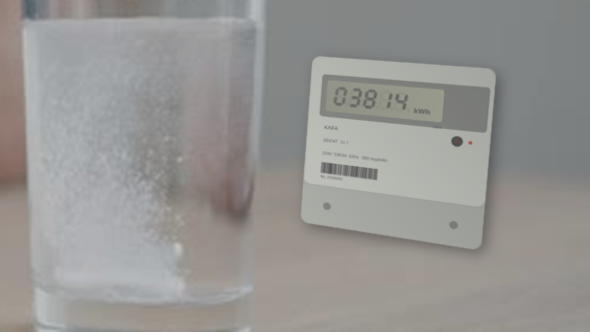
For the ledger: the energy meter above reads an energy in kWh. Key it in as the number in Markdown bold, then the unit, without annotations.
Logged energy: **3814** kWh
